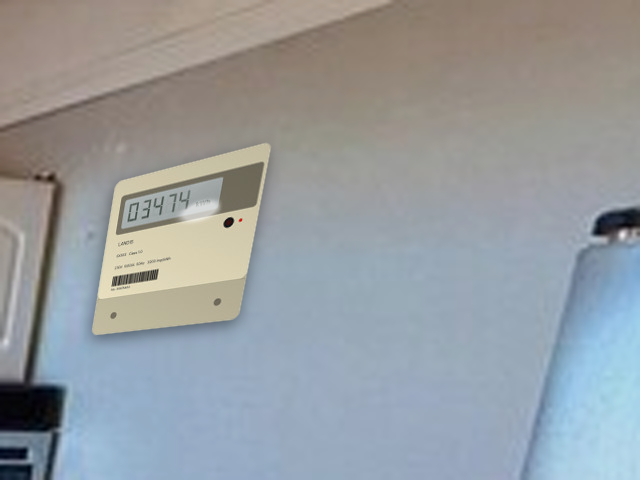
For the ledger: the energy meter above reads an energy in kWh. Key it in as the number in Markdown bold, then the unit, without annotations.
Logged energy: **3474** kWh
